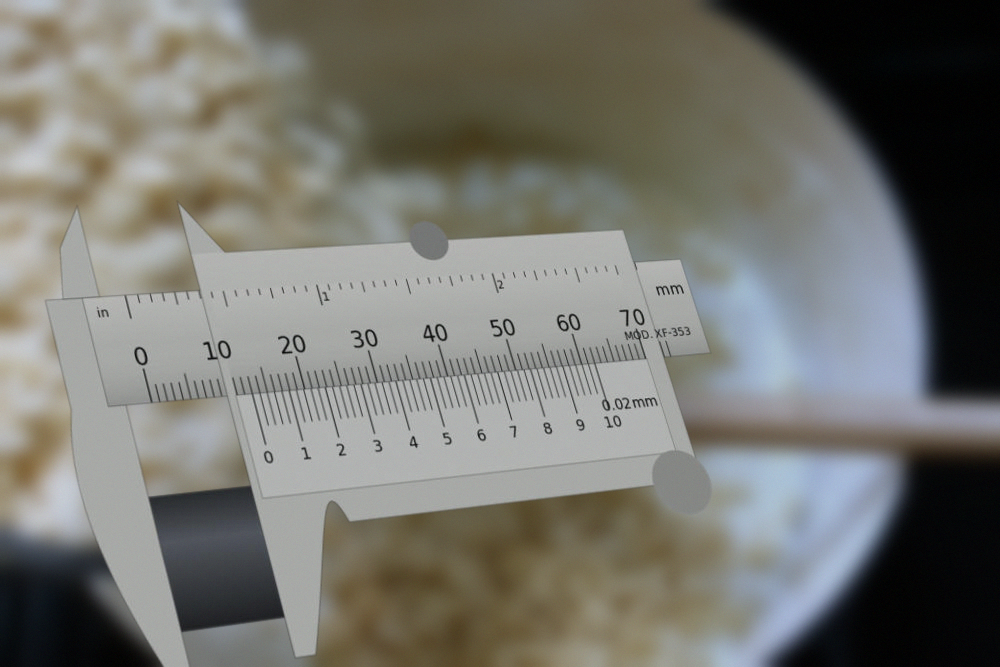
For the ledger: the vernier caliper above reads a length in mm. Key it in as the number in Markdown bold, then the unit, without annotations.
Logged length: **13.0** mm
